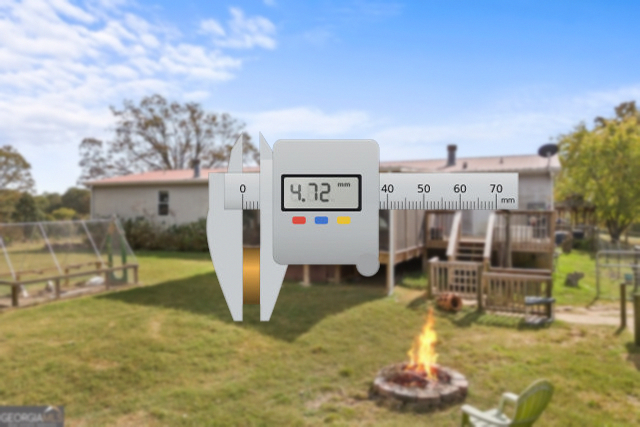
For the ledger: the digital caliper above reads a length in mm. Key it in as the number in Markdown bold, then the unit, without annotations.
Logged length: **4.72** mm
